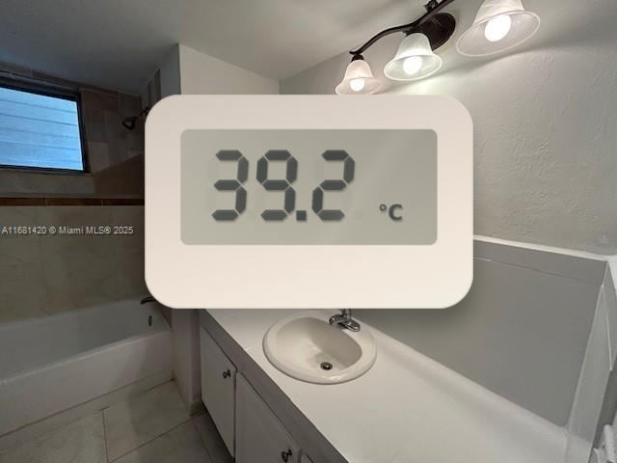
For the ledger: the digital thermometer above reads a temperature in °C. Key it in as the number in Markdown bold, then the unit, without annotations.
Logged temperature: **39.2** °C
